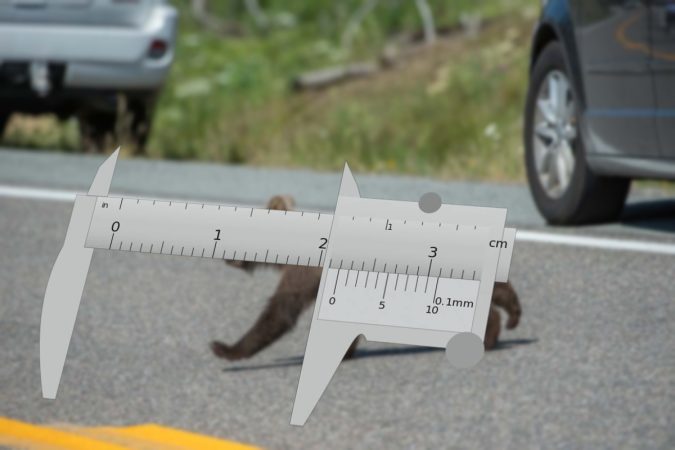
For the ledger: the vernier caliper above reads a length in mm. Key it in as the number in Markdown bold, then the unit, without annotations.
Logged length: **21.9** mm
